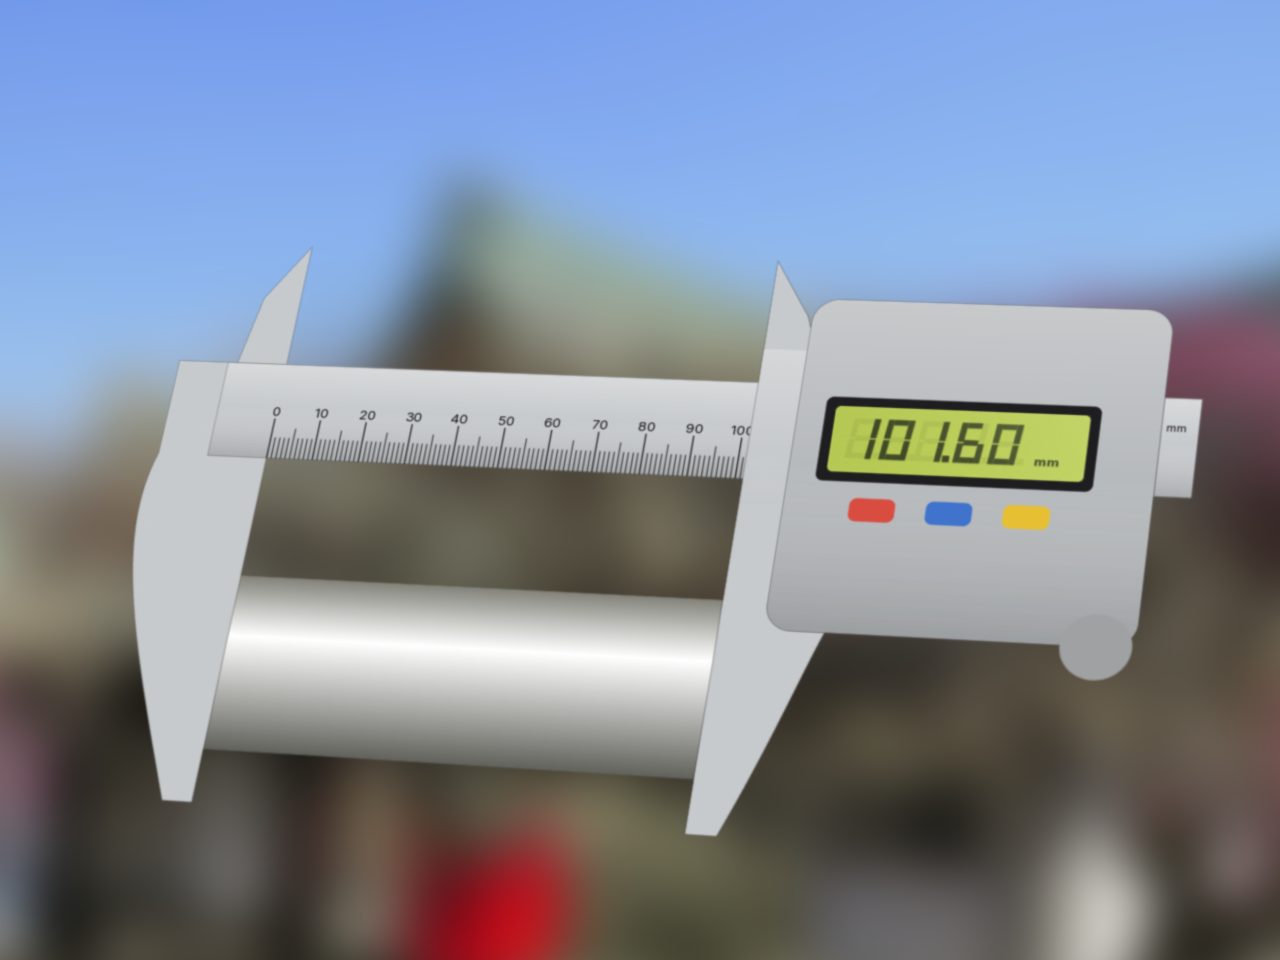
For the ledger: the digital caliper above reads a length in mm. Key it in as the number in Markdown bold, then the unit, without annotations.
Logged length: **101.60** mm
